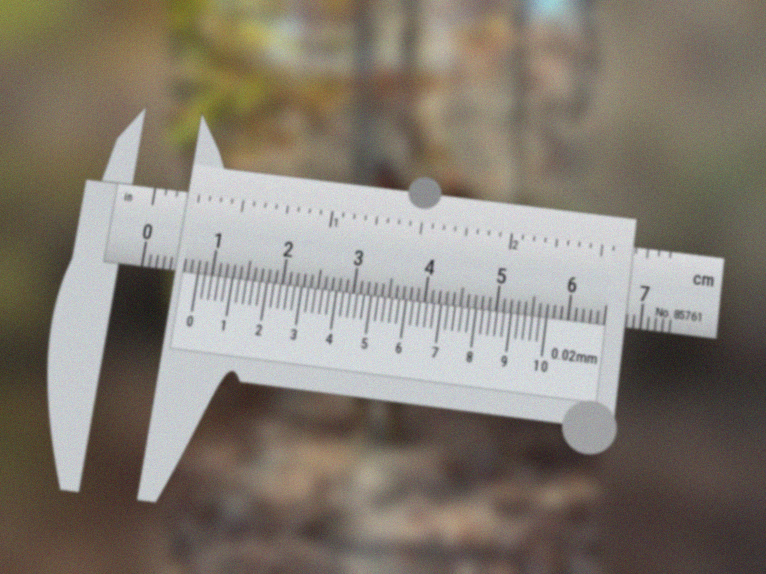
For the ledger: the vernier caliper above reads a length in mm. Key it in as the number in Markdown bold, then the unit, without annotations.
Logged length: **8.0** mm
